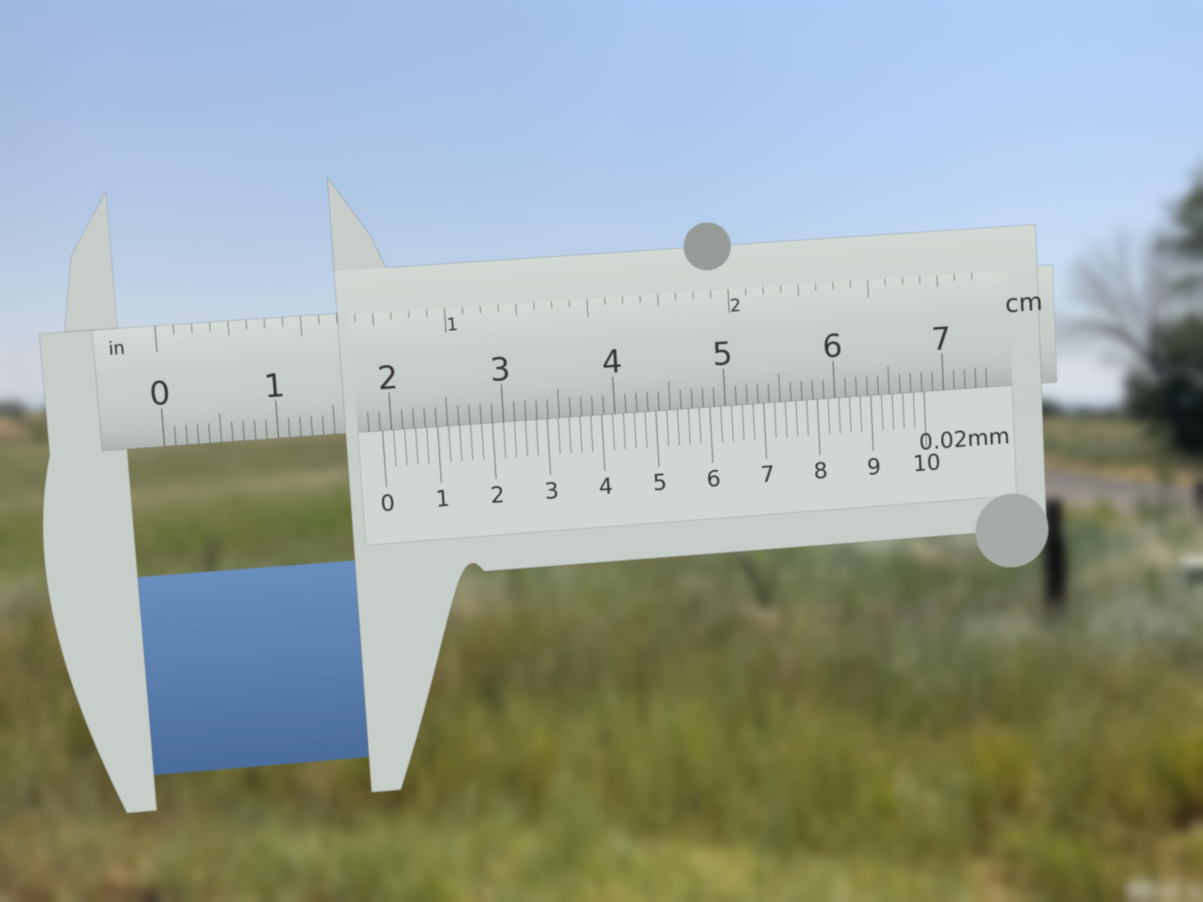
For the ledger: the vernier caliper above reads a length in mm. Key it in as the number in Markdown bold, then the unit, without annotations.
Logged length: **19.2** mm
